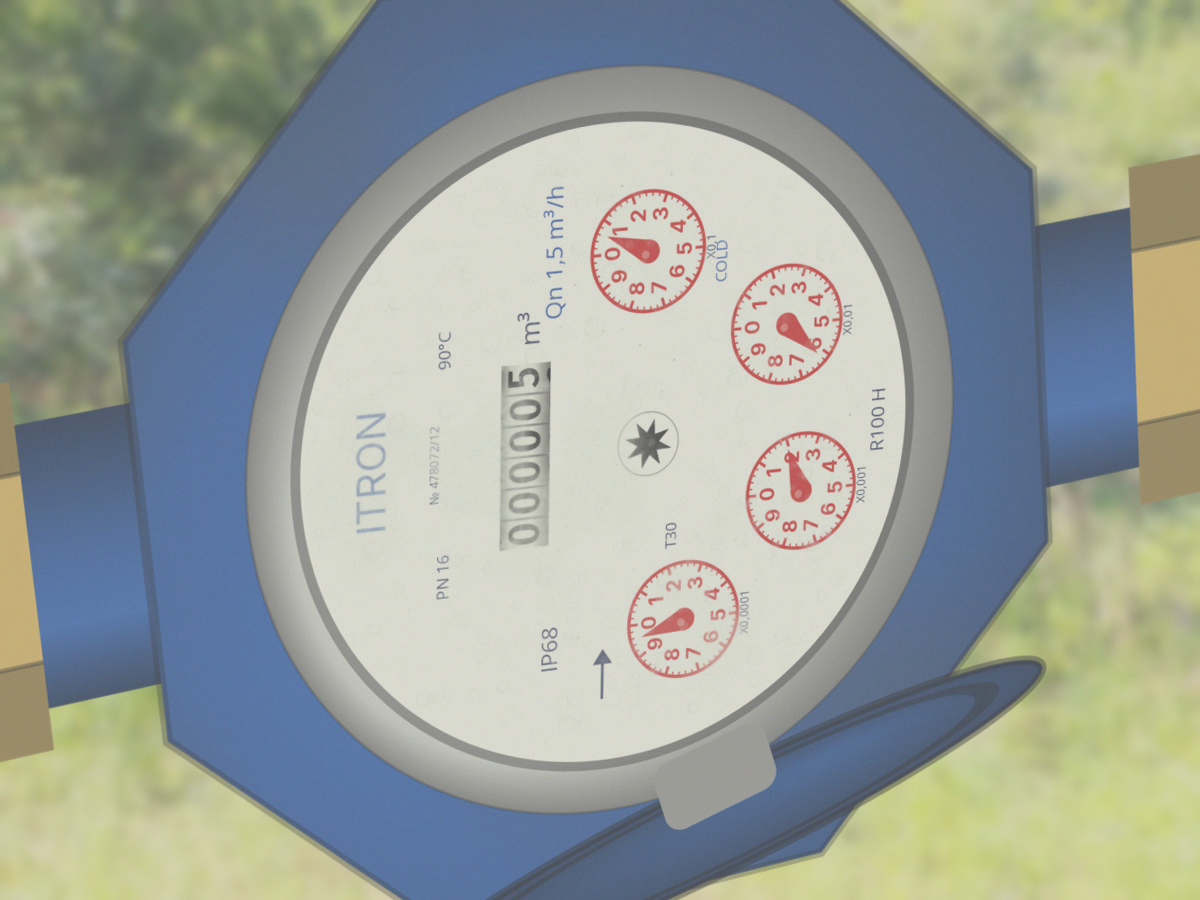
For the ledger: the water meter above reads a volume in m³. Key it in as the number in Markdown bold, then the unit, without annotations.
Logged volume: **5.0619** m³
